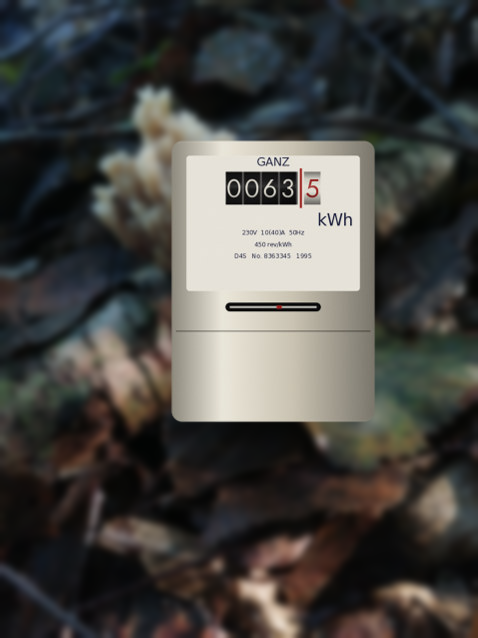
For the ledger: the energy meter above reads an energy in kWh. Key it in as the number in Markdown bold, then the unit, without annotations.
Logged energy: **63.5** kWh
